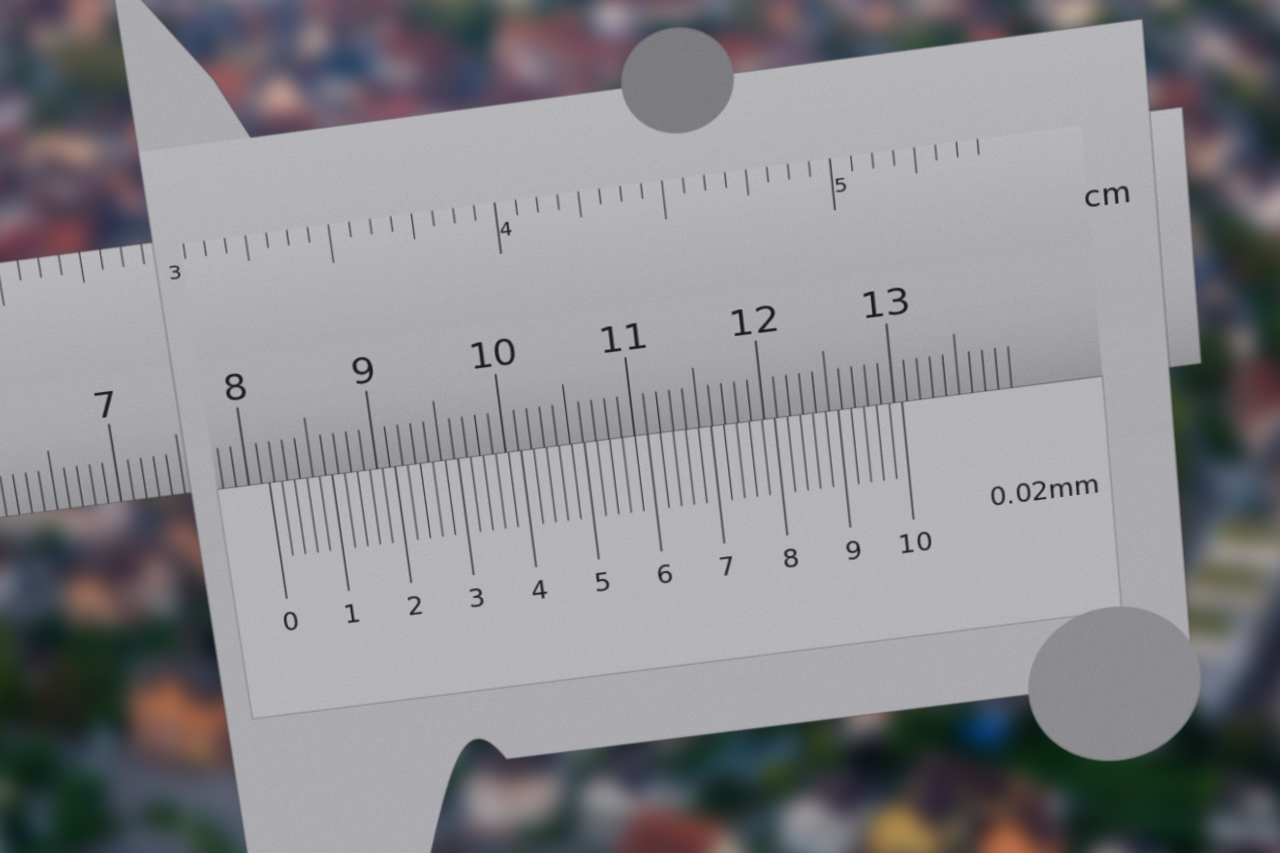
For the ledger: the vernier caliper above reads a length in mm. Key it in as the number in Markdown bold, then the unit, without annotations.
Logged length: **81.6** mm
